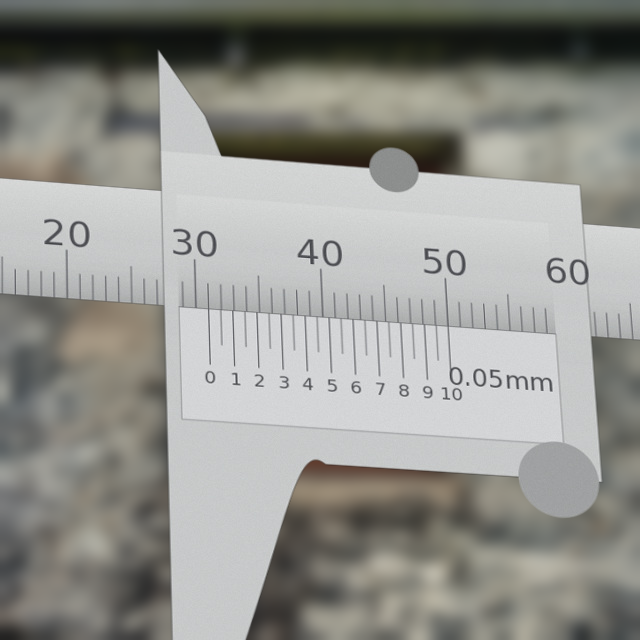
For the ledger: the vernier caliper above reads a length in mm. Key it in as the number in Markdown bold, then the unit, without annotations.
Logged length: **31.0** mm
